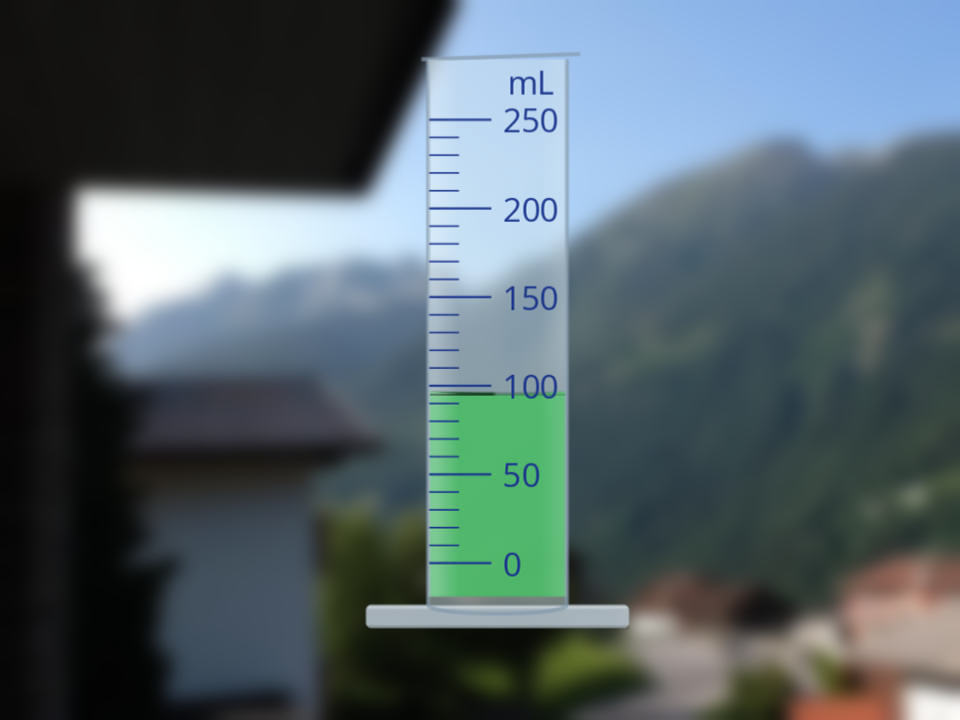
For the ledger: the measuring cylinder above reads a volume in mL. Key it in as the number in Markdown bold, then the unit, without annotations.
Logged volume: **95** mL
